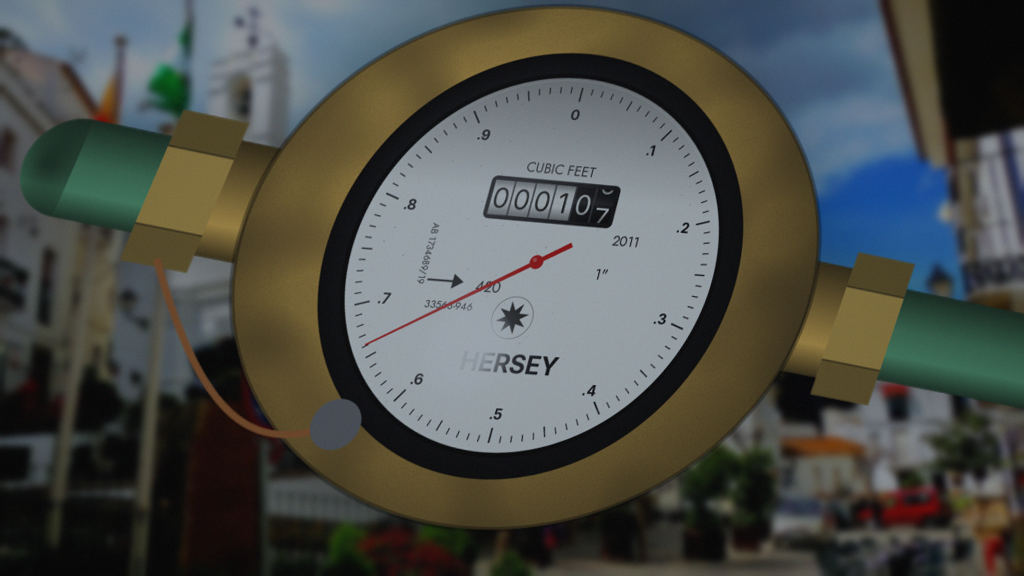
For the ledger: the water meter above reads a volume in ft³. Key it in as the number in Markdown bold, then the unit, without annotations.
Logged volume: **106.66** ft³
